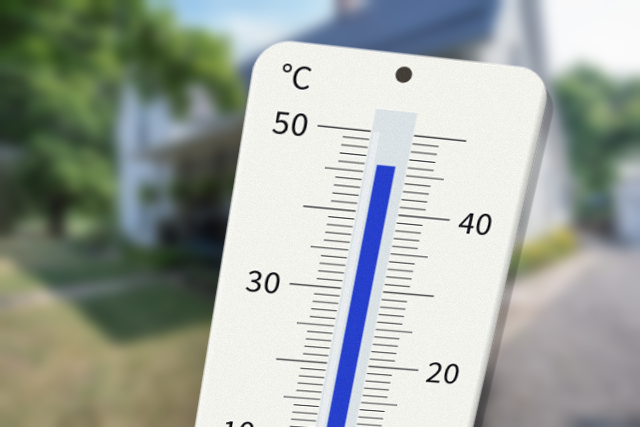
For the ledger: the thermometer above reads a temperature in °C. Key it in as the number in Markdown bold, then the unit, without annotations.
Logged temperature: **46** °C
